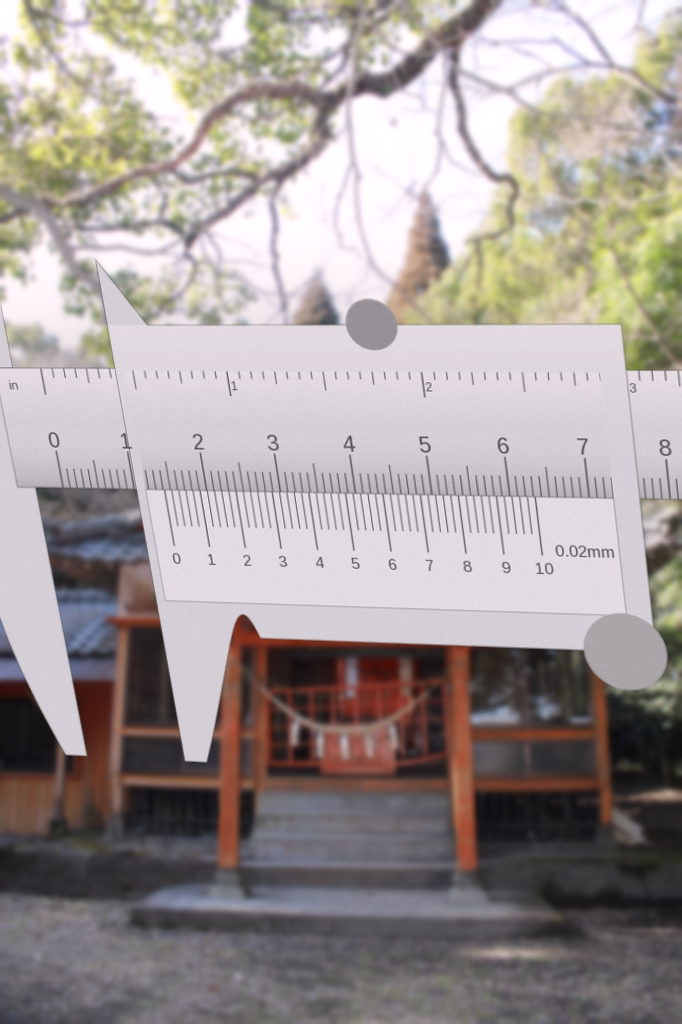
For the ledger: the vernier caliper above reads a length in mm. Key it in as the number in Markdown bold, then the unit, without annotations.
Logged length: **14.2** mm
